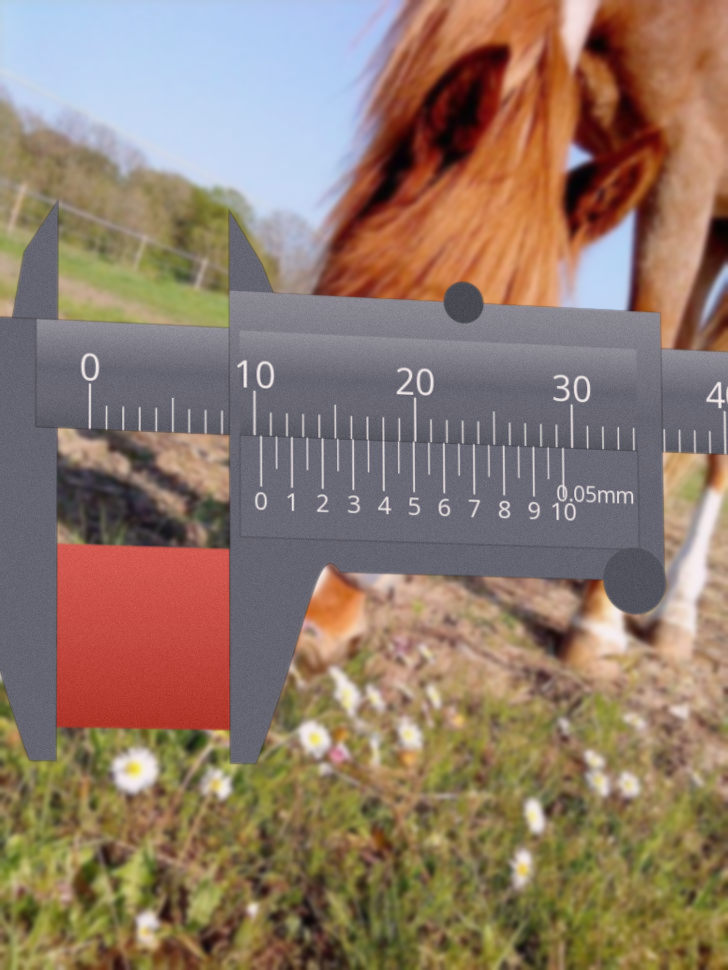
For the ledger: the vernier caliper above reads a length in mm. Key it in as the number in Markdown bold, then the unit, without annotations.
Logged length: **10.4** mm
